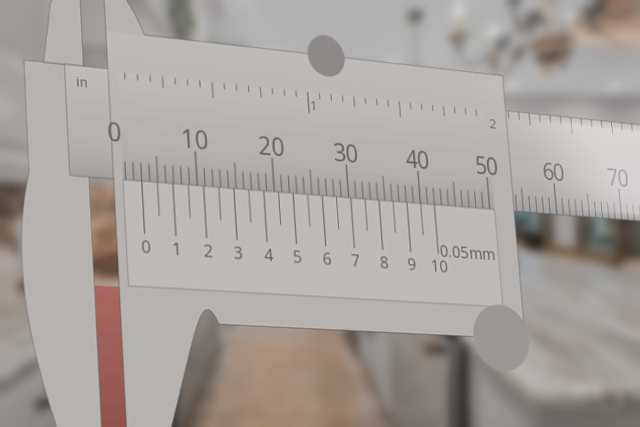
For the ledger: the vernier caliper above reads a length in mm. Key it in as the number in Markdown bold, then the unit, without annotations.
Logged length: **3.0** mm
